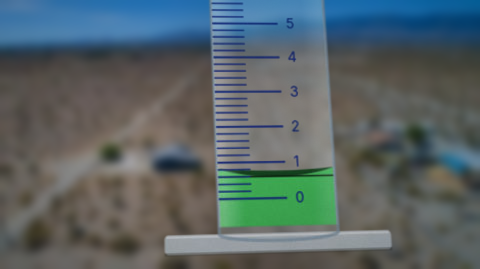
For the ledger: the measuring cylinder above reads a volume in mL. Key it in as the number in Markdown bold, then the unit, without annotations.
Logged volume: **0.6** mL
